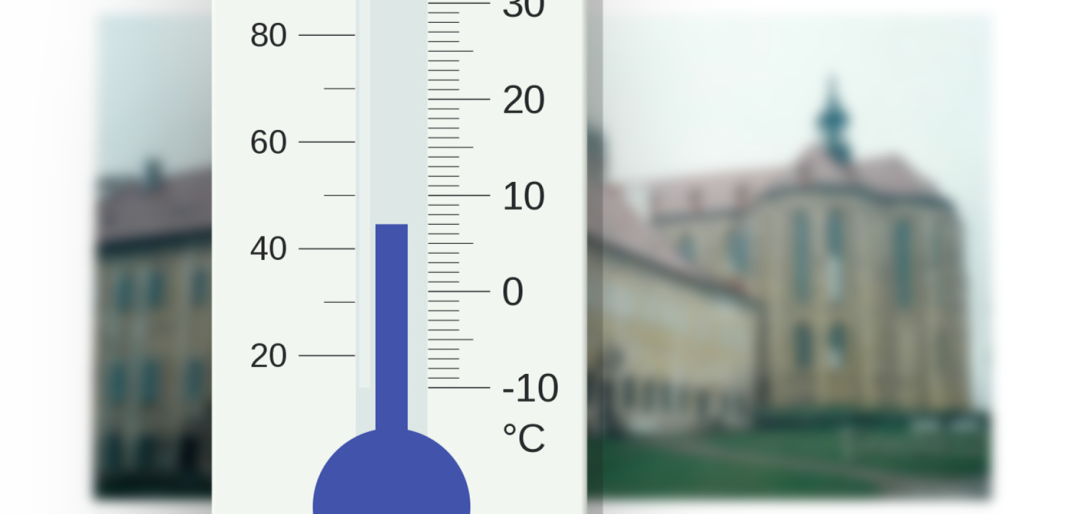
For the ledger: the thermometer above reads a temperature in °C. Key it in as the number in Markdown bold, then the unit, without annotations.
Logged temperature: **7** °C
